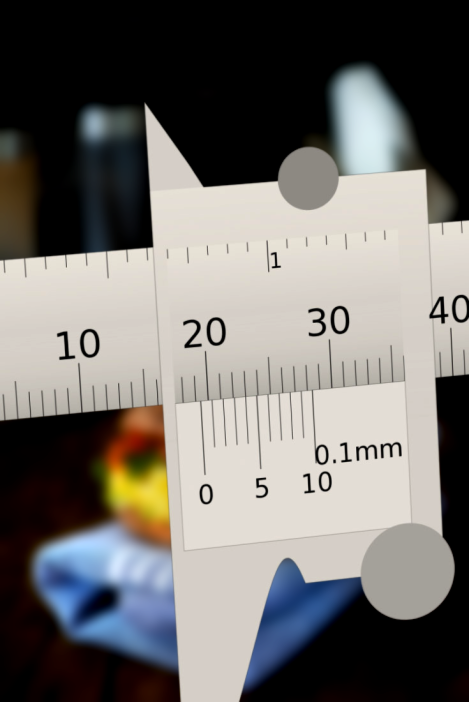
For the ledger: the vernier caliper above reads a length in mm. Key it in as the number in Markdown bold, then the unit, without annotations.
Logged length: **19.4** mm
